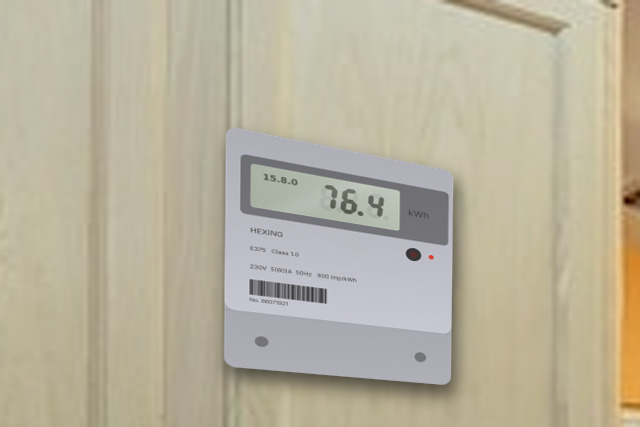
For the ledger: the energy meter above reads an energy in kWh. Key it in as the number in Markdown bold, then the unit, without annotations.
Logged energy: **76.4** kWh
